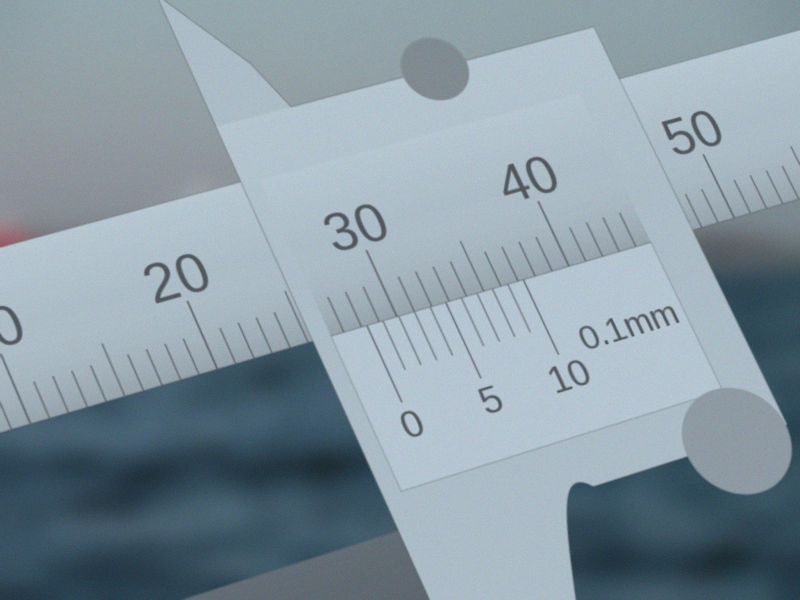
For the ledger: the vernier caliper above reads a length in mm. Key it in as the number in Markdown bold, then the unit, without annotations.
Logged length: **28.3** mm
